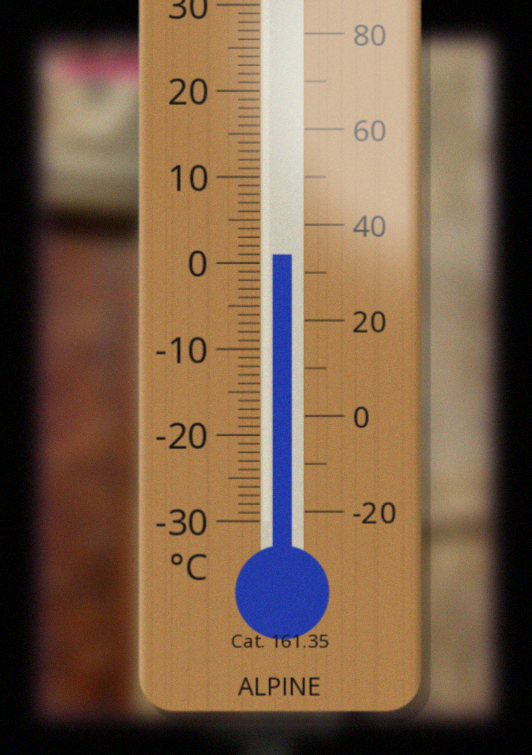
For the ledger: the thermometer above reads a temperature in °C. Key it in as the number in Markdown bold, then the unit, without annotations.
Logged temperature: **1** °C
